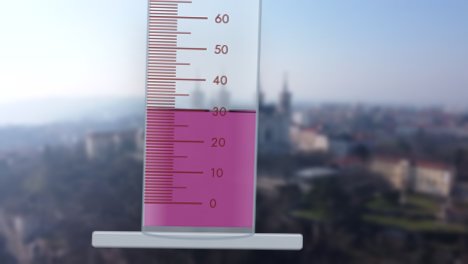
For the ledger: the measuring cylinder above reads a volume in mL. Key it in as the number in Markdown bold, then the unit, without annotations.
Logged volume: **30** mL
